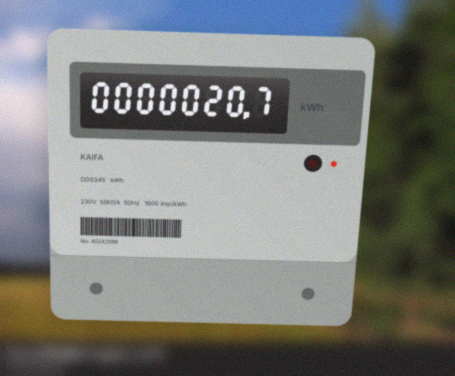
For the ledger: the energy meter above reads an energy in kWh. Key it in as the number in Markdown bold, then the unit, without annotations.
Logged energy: **20.7** kWh
